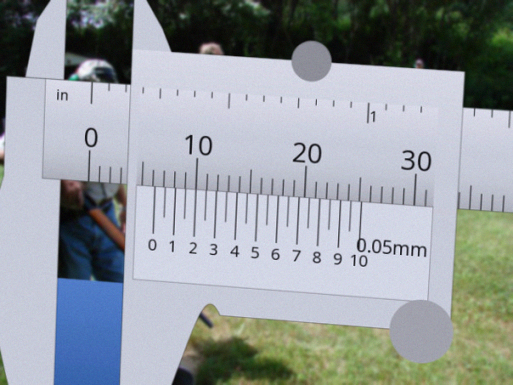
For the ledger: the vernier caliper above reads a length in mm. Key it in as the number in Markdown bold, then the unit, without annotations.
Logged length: **6.2** mm
